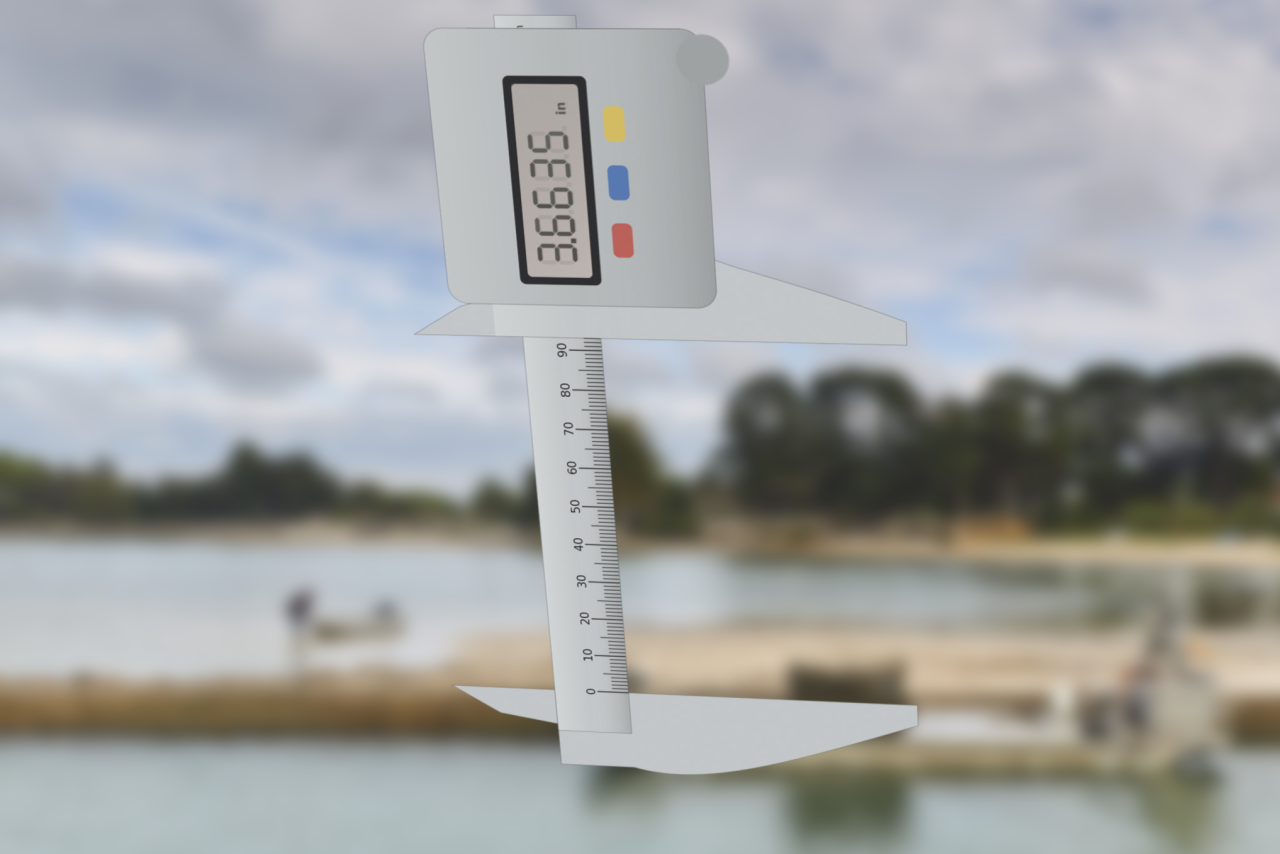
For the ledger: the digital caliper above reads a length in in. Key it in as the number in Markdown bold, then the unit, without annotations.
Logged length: **3.6635** in
